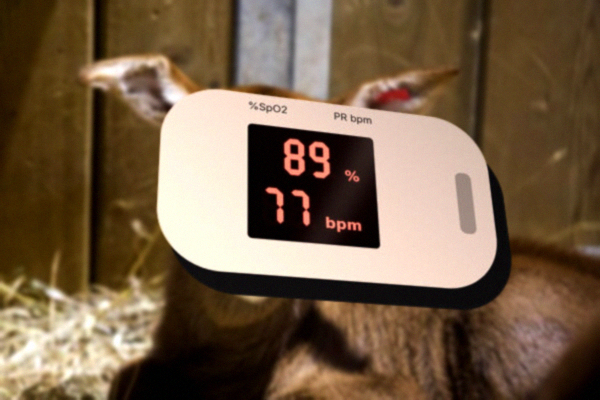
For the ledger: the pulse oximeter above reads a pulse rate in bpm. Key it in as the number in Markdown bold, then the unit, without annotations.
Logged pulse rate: **77** bpm
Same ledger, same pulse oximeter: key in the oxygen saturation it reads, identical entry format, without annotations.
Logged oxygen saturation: **89** %
